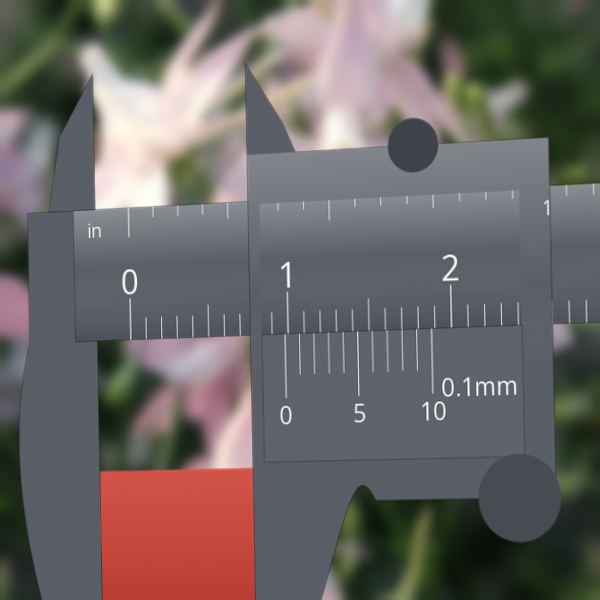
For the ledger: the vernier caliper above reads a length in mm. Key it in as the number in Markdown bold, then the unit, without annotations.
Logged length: **9.8** mm
